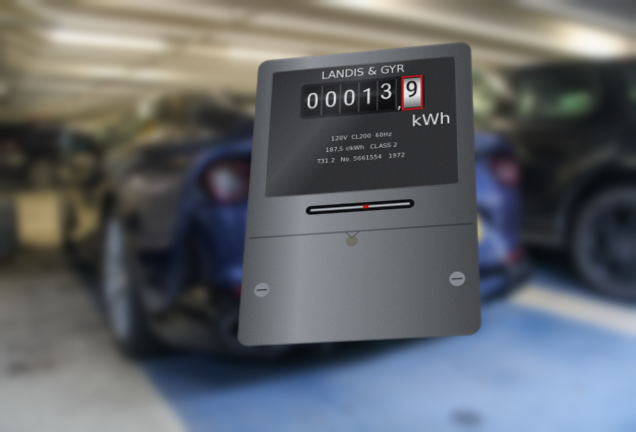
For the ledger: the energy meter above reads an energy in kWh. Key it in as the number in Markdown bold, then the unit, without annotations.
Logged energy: **13.9** kWh
